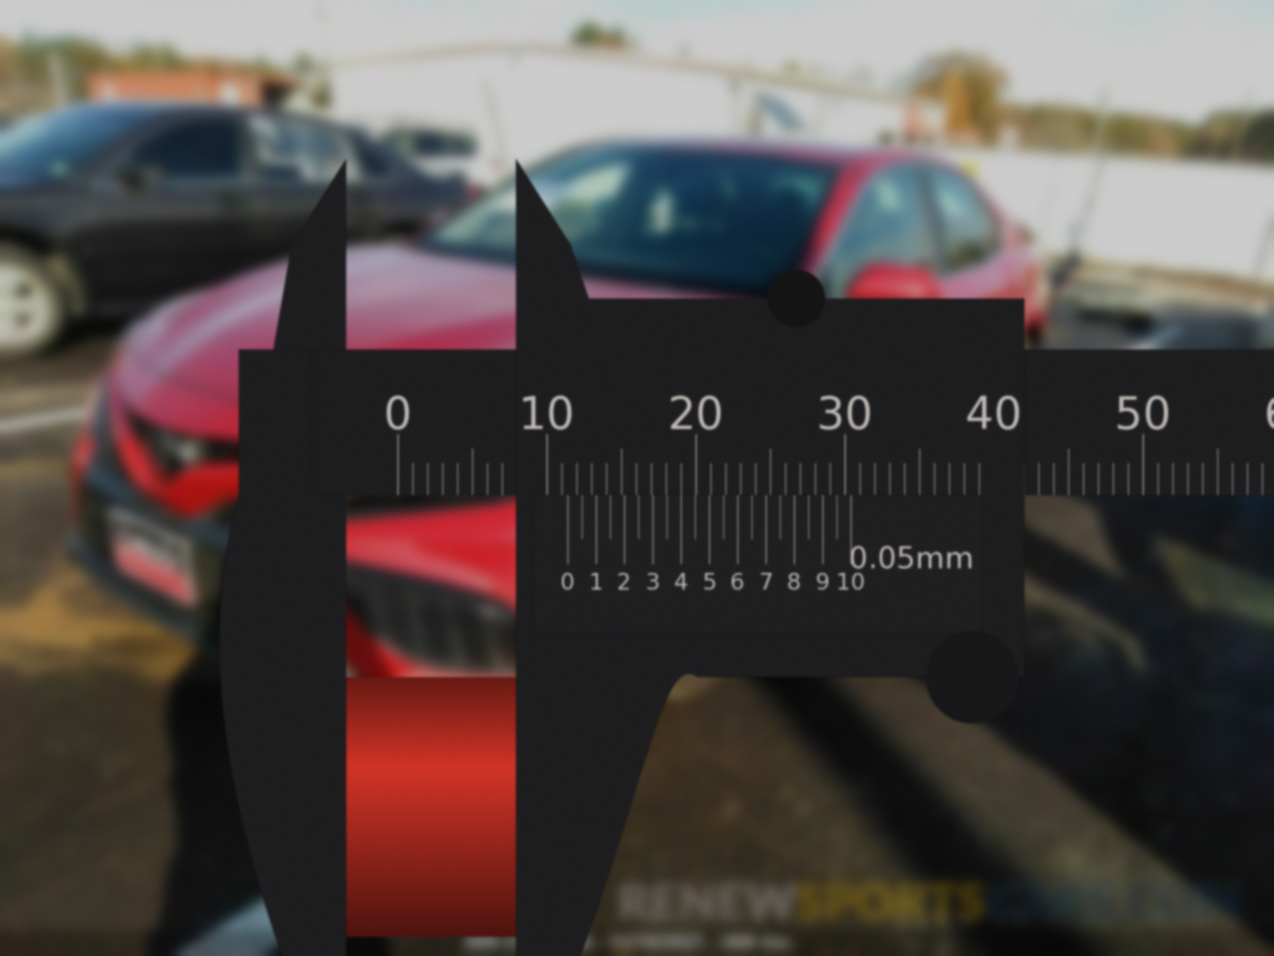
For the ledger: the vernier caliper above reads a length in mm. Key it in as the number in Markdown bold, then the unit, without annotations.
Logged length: **11.4** mm
